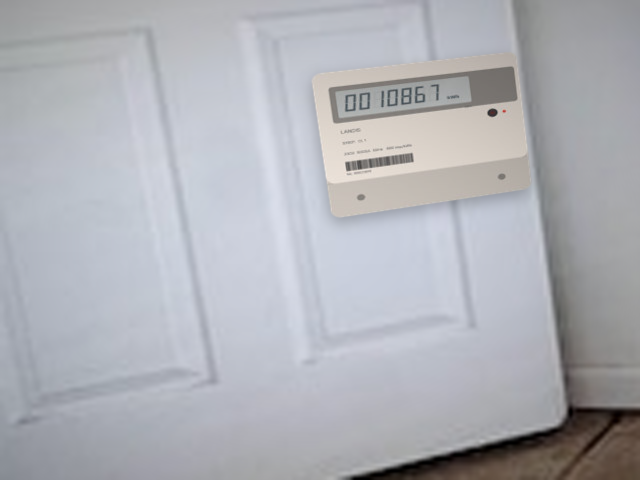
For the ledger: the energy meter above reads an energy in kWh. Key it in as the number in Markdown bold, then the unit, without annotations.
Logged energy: **10867** kWh
